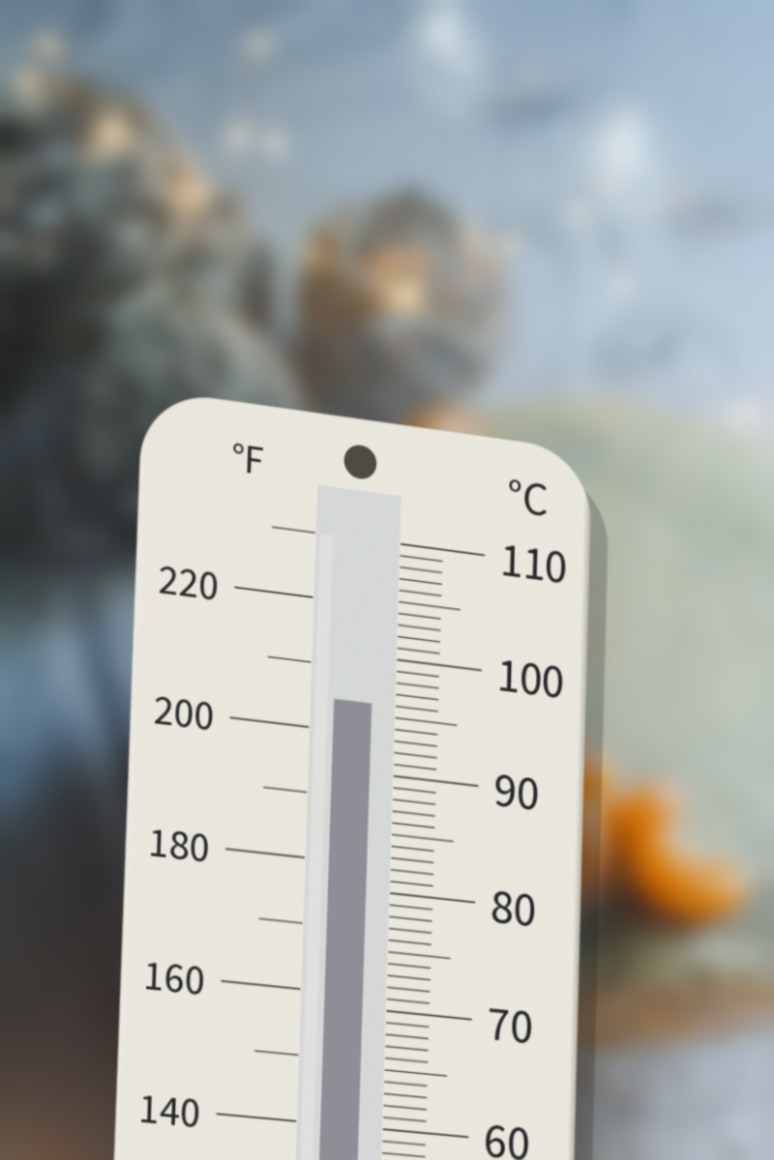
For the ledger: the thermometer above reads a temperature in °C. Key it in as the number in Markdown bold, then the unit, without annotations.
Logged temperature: **96** °C
